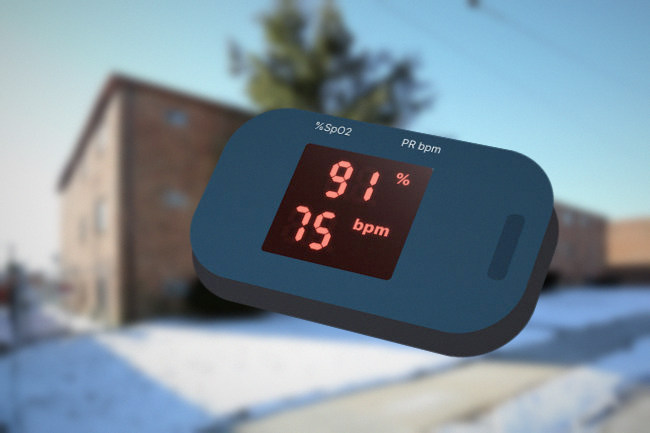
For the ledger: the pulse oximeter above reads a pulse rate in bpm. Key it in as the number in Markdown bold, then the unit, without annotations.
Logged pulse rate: **75** bpm
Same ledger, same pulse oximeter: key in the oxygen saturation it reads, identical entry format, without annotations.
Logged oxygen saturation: **91** %
